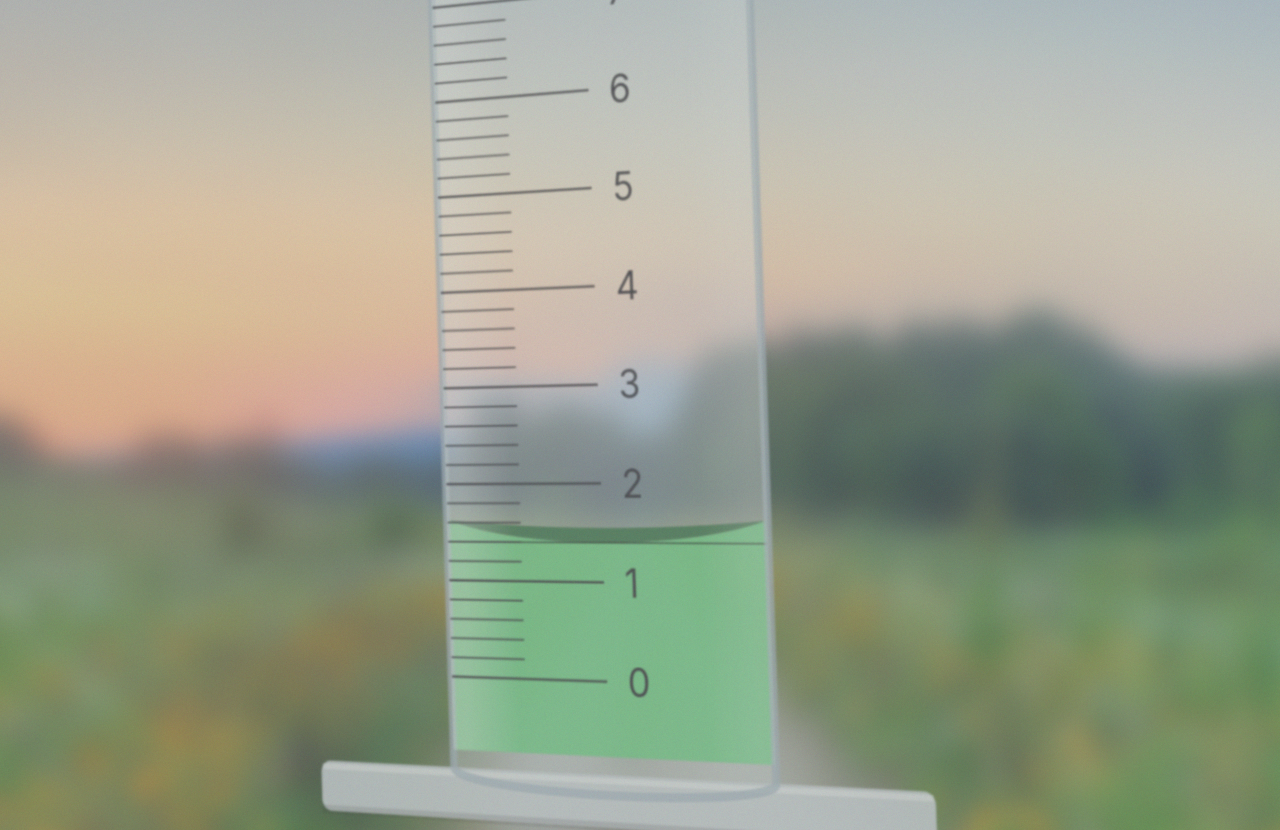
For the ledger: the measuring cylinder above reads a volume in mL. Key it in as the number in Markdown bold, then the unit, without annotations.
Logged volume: **1.4** mL
